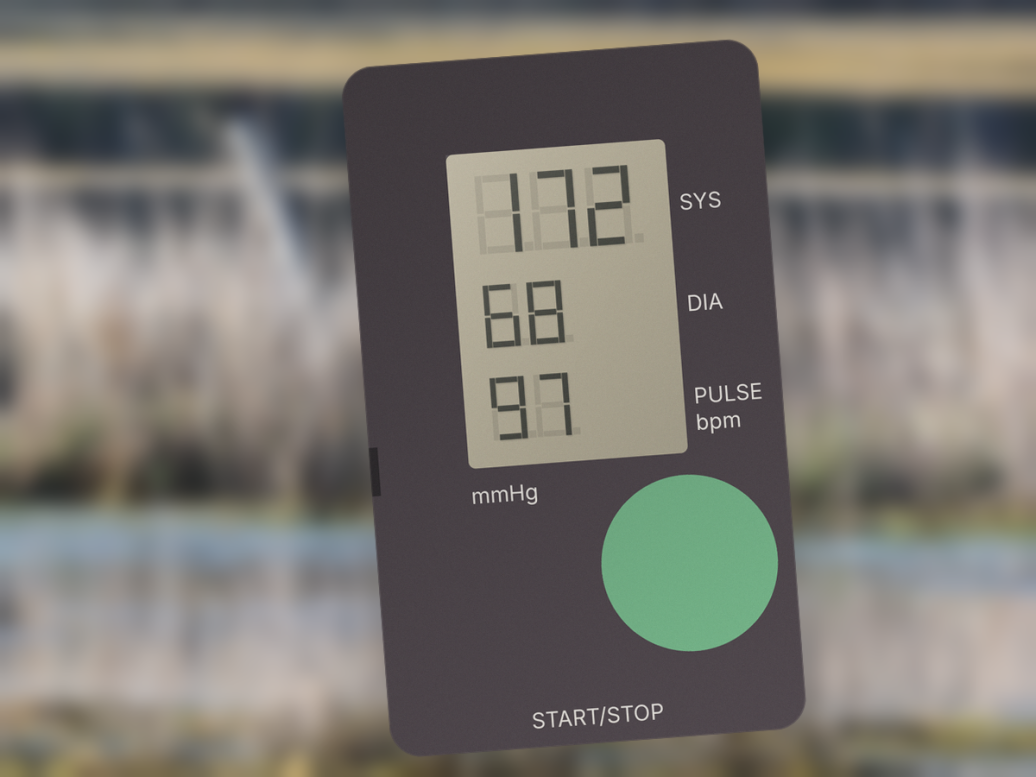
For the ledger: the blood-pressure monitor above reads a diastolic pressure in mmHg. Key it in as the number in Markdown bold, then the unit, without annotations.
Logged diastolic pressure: **68** mmHg
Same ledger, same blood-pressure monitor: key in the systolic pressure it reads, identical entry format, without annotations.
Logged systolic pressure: **172** mmHg
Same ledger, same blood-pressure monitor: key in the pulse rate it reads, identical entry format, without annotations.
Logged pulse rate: **97** bpm
